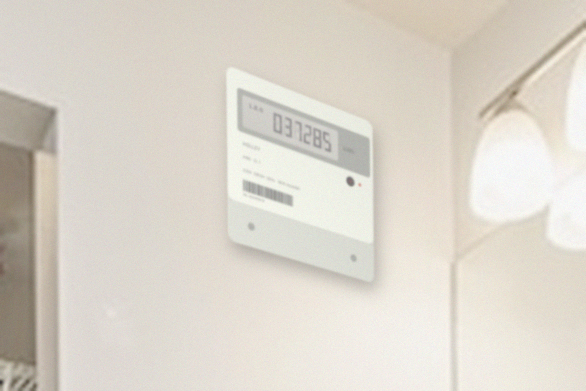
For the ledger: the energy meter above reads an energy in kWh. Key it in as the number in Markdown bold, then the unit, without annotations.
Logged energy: **37285** kWh
